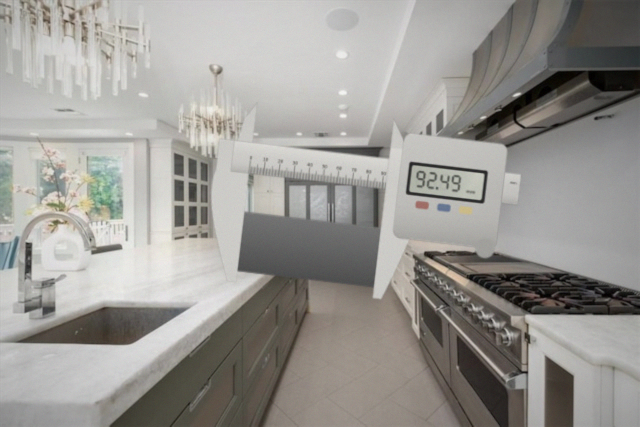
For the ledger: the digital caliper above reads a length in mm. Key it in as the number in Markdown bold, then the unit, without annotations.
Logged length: **92.49** mm
